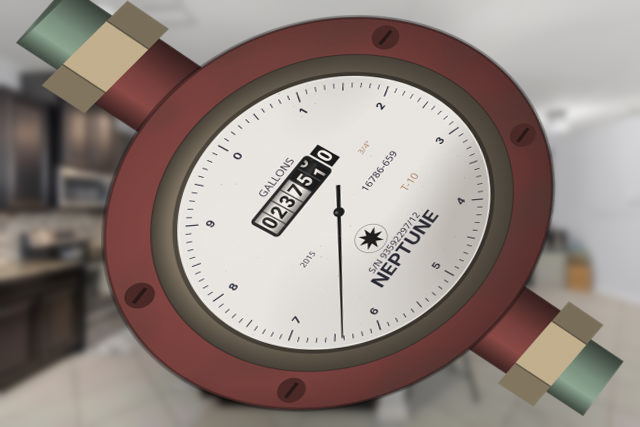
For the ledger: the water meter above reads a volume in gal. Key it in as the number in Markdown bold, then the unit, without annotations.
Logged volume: **237506.4** gal
